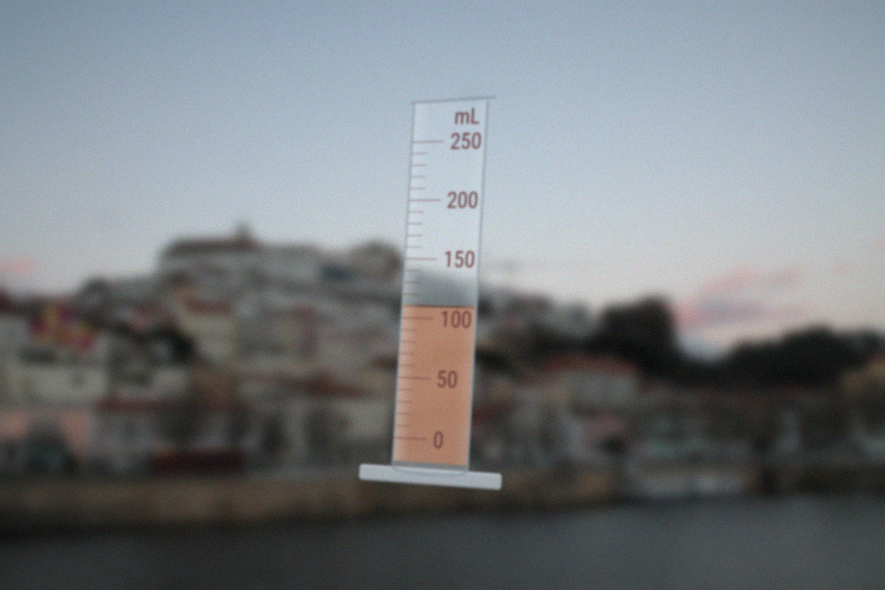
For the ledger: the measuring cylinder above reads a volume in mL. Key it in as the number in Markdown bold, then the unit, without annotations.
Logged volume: **110** mL
